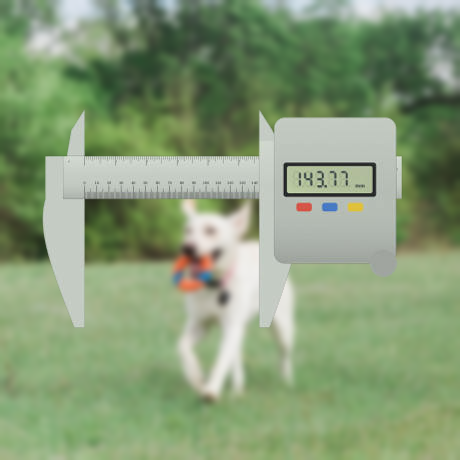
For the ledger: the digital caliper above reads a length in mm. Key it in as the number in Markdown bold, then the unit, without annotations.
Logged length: **143.77** mm
